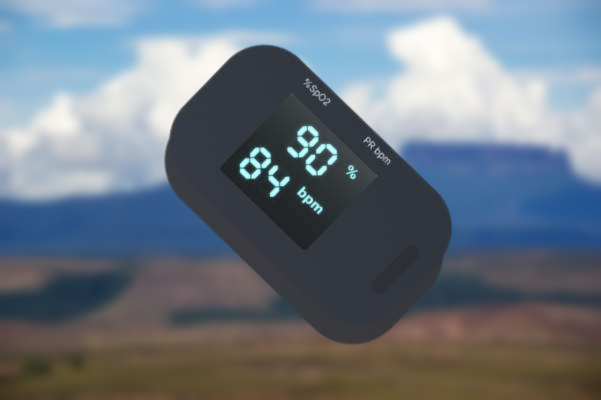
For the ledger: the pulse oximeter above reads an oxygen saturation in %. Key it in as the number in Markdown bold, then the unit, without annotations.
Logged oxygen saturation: **90** %
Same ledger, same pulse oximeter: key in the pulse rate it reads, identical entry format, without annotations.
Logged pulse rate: **84** bpm
